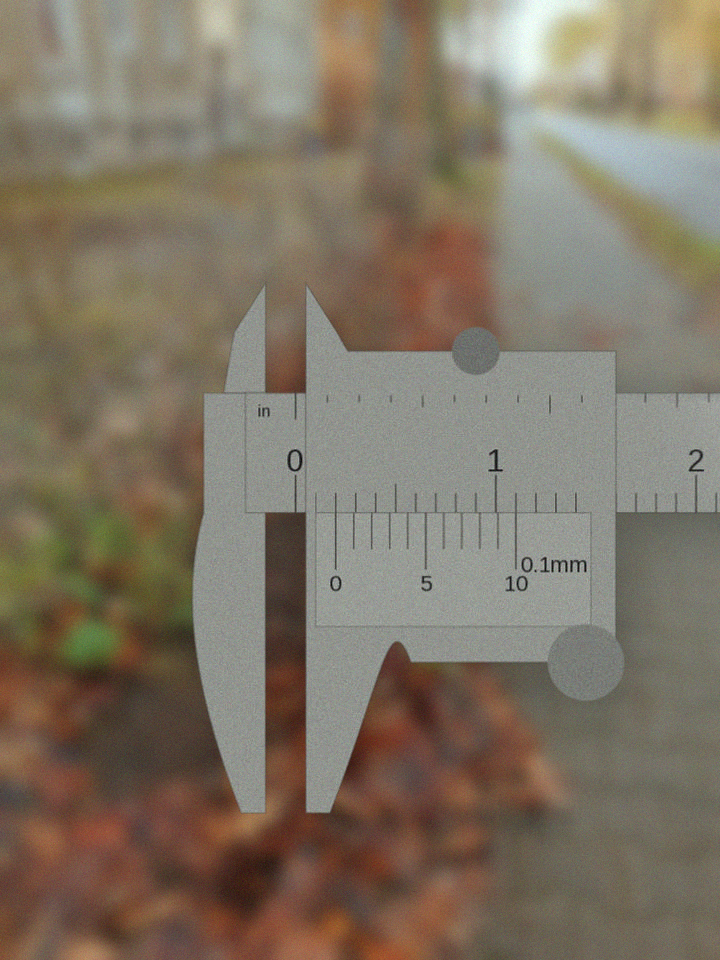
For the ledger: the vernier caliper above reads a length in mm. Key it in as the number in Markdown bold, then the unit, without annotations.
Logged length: **2.0** mm
